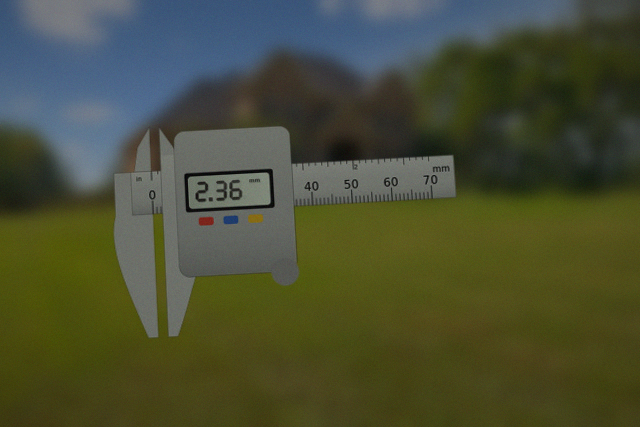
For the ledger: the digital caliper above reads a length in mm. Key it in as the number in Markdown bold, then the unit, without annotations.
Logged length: **2.36** mm
